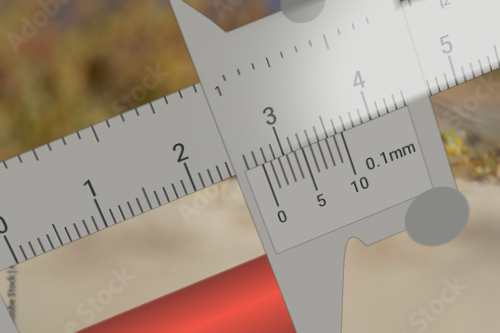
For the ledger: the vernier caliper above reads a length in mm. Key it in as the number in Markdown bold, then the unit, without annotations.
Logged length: **27.6** mm
